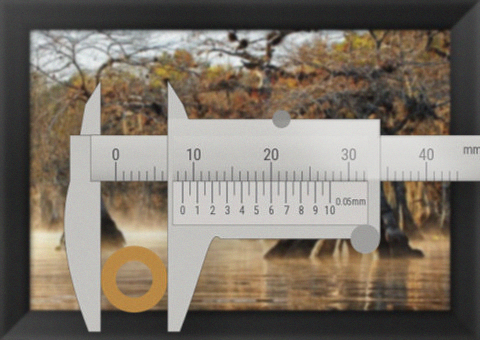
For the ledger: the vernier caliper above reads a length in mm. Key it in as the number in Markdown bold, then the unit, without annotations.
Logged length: **8.6** mm
